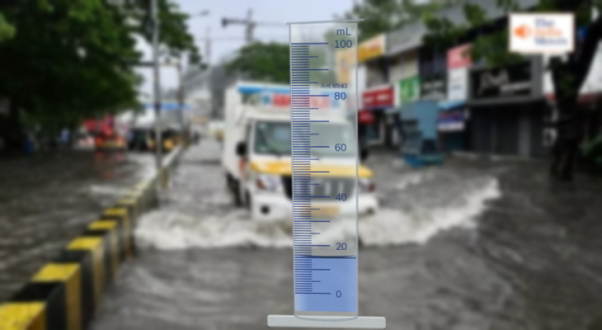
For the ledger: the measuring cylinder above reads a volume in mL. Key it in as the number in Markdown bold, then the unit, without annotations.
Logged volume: **15** mL
